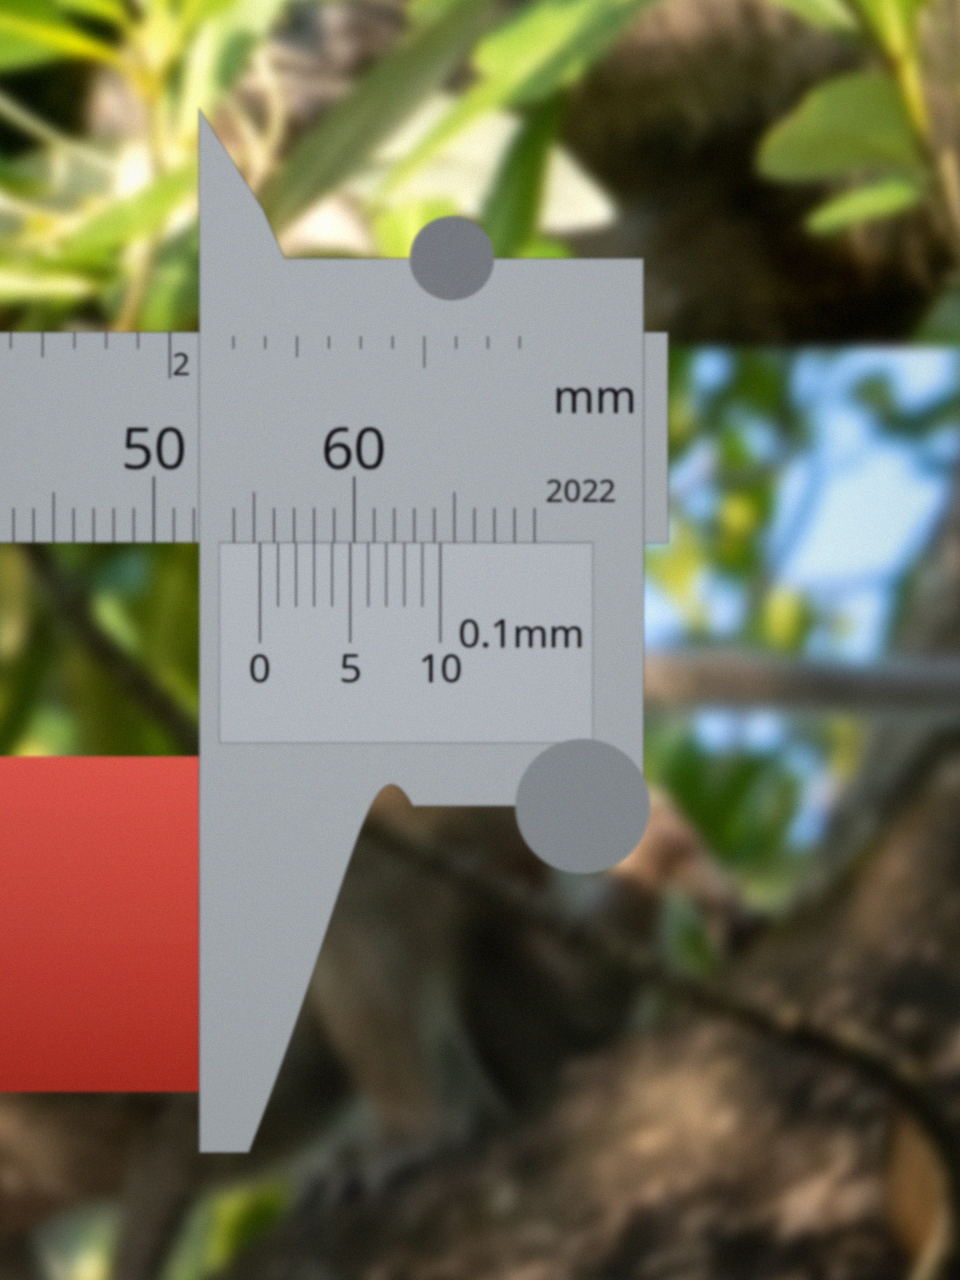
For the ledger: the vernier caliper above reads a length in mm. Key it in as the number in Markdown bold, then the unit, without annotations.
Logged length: **55.3** mm
